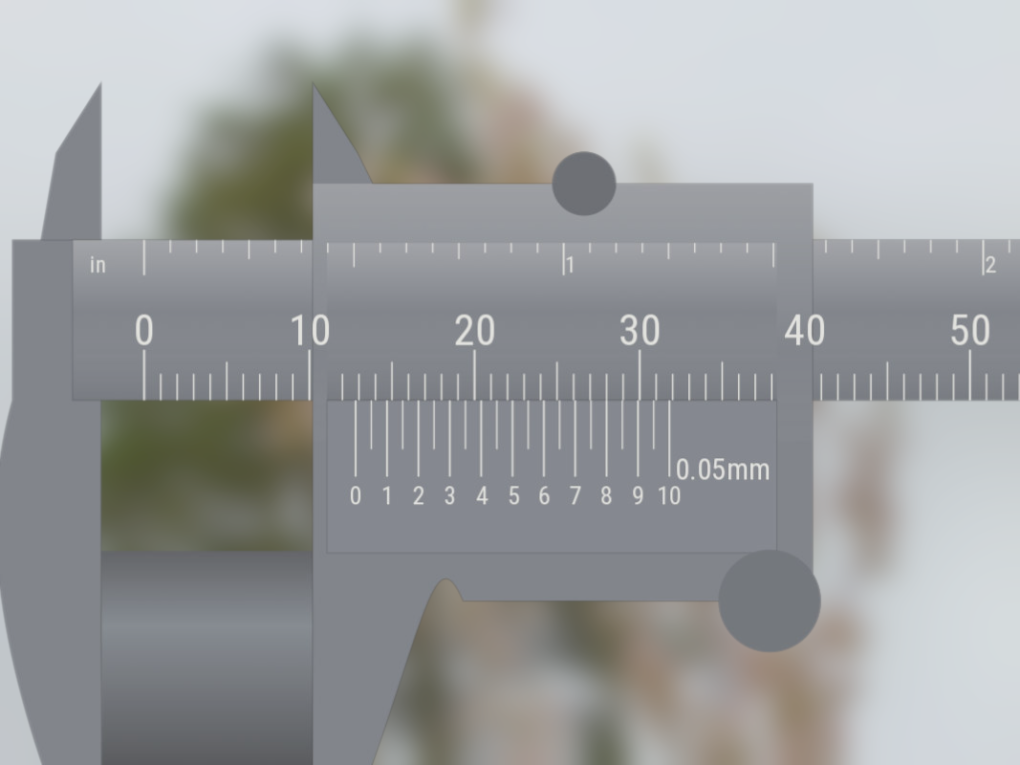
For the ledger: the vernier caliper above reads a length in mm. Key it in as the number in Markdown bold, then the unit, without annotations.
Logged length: **12.8** mm
